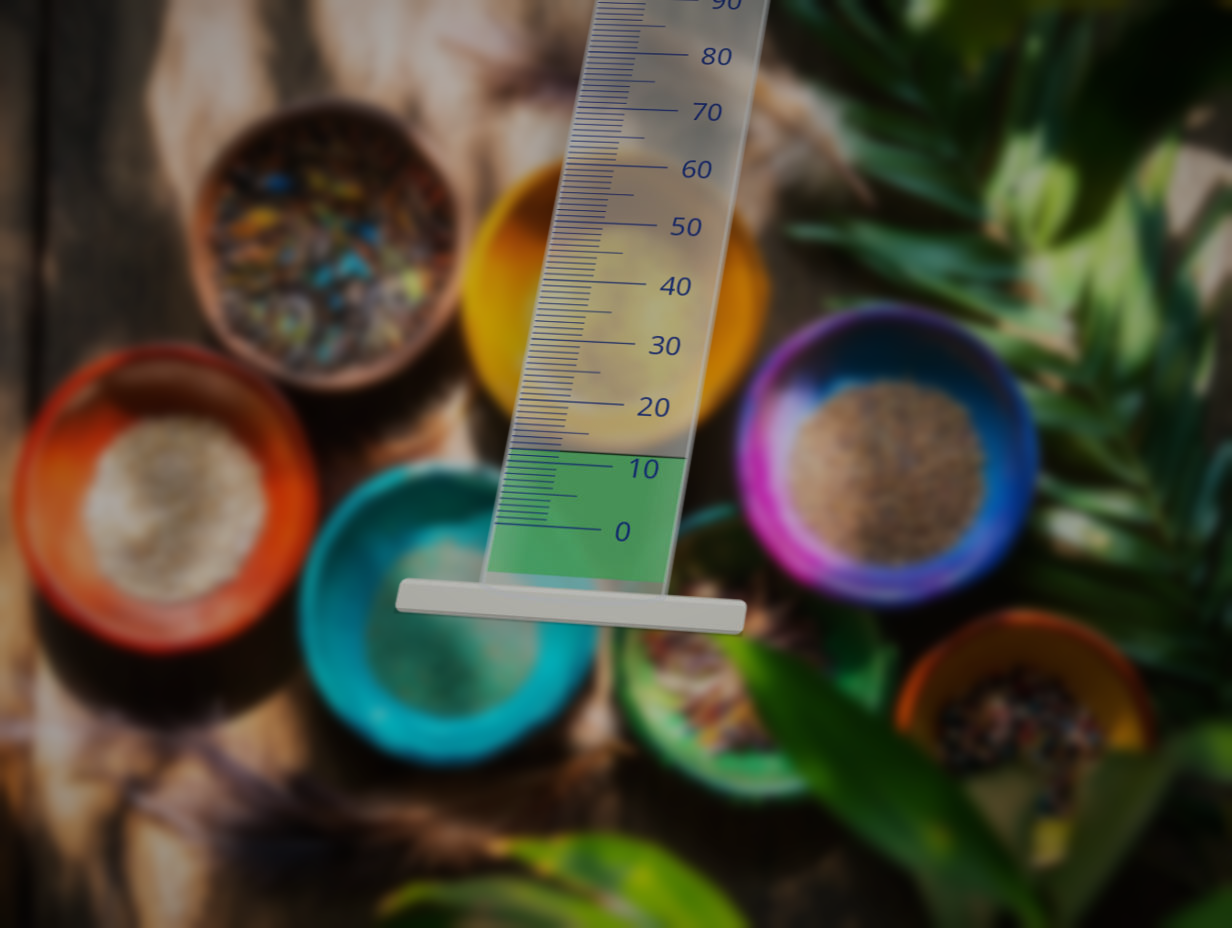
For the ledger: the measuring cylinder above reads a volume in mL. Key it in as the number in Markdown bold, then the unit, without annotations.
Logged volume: **12** mL
